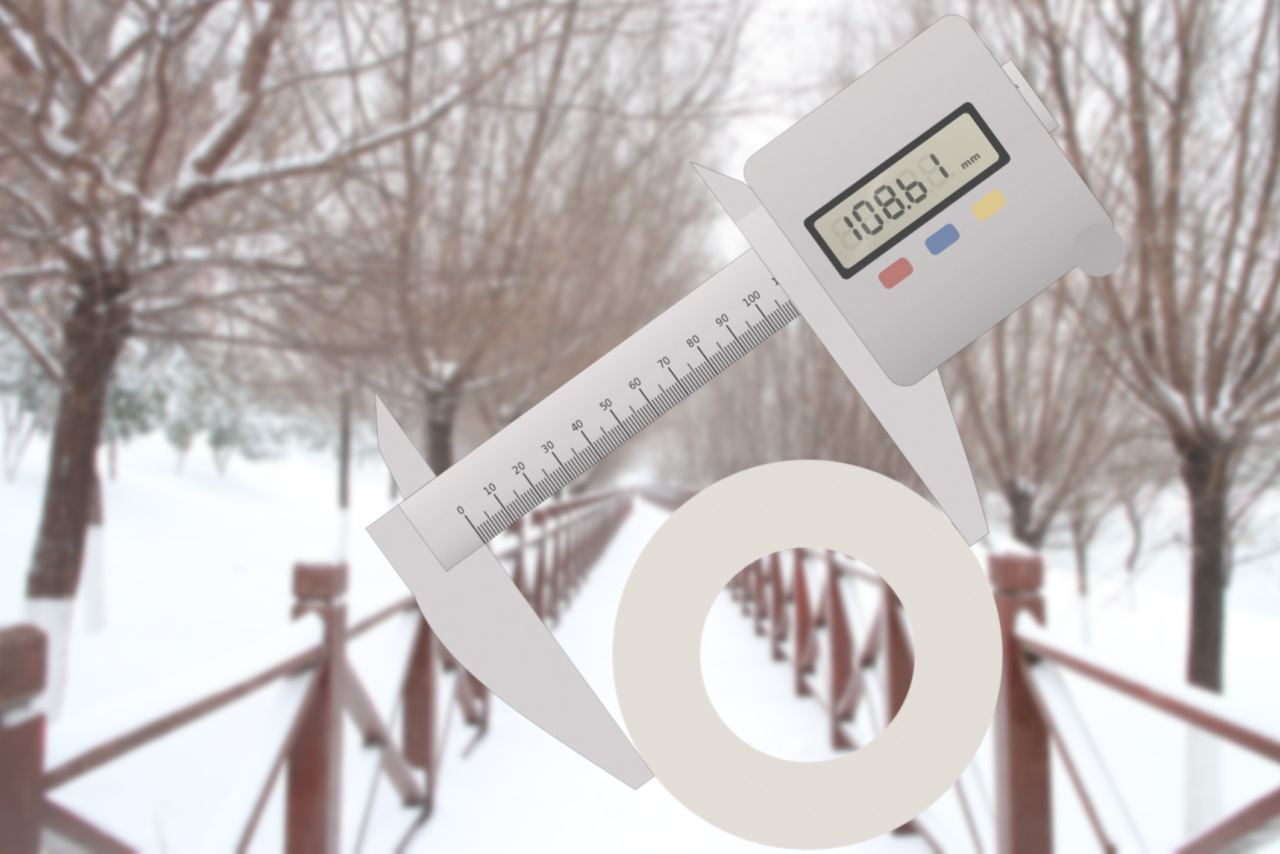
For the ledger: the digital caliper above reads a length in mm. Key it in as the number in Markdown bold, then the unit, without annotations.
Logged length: **108.61** mm
